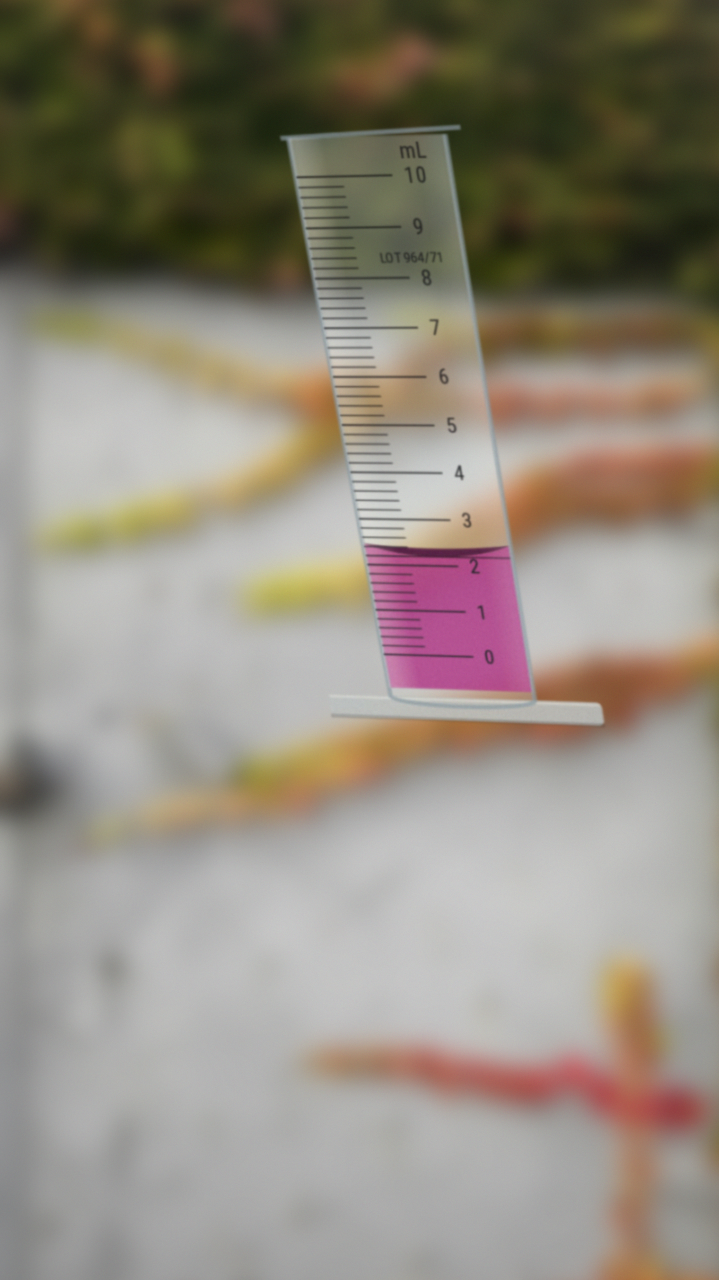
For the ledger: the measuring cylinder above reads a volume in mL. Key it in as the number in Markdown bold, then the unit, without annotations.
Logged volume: **2.2** mL
